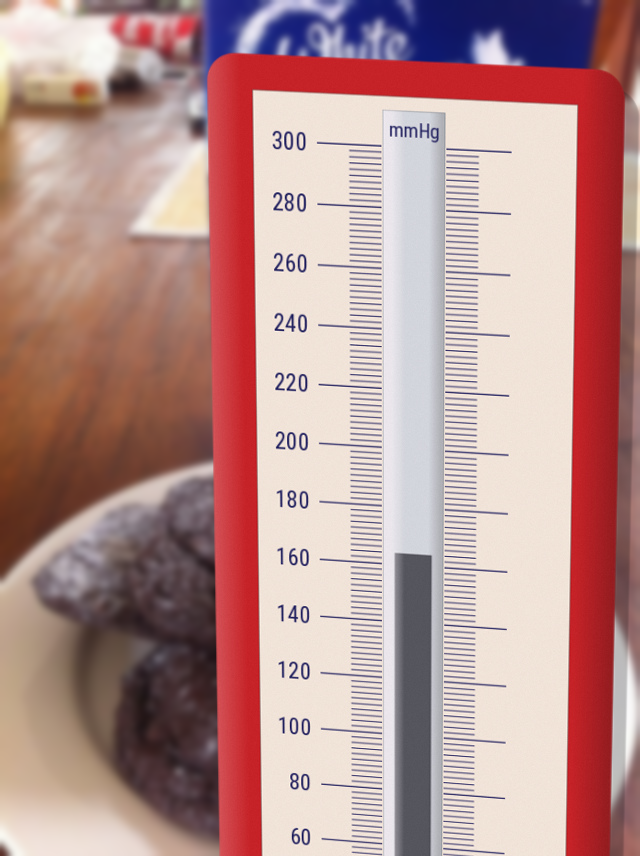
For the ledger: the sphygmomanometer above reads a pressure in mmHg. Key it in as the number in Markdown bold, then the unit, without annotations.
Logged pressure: **164** mmHg
